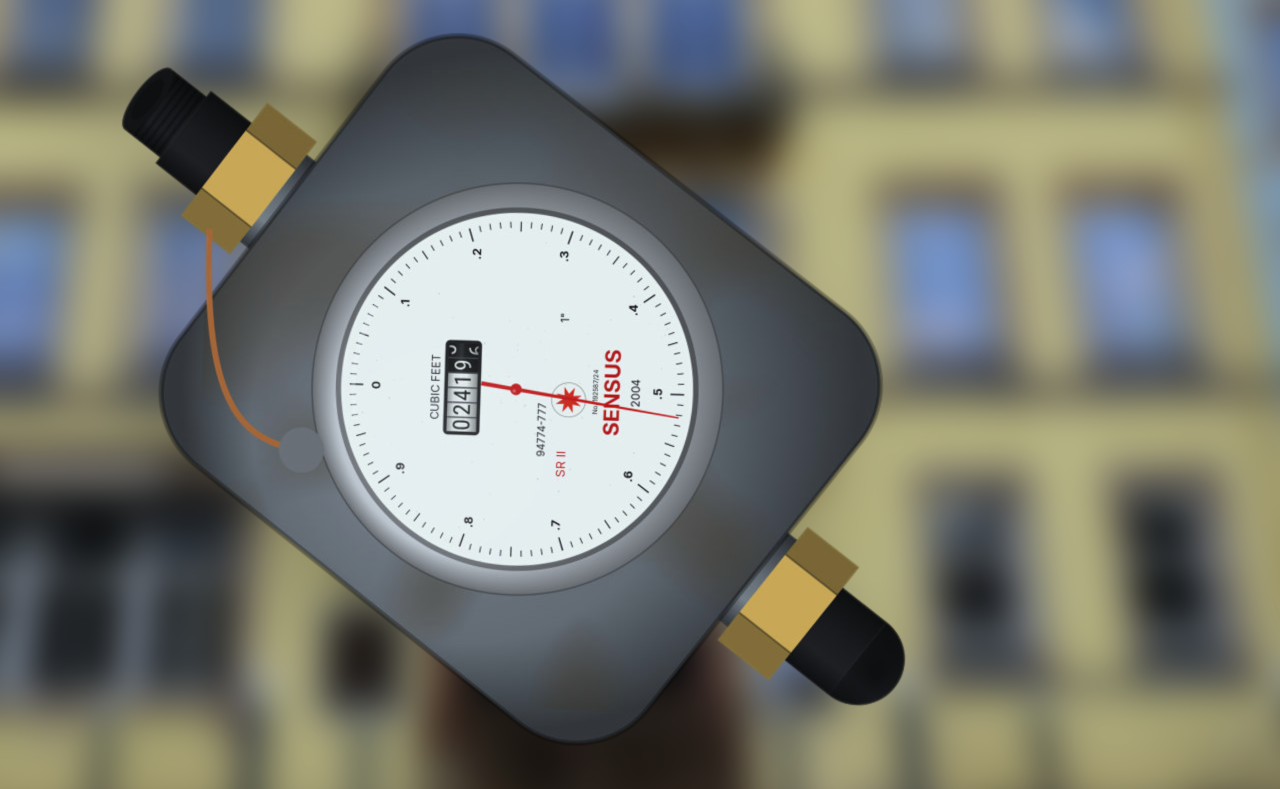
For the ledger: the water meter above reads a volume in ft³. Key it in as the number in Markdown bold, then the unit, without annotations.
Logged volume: **24195.52** ft³
